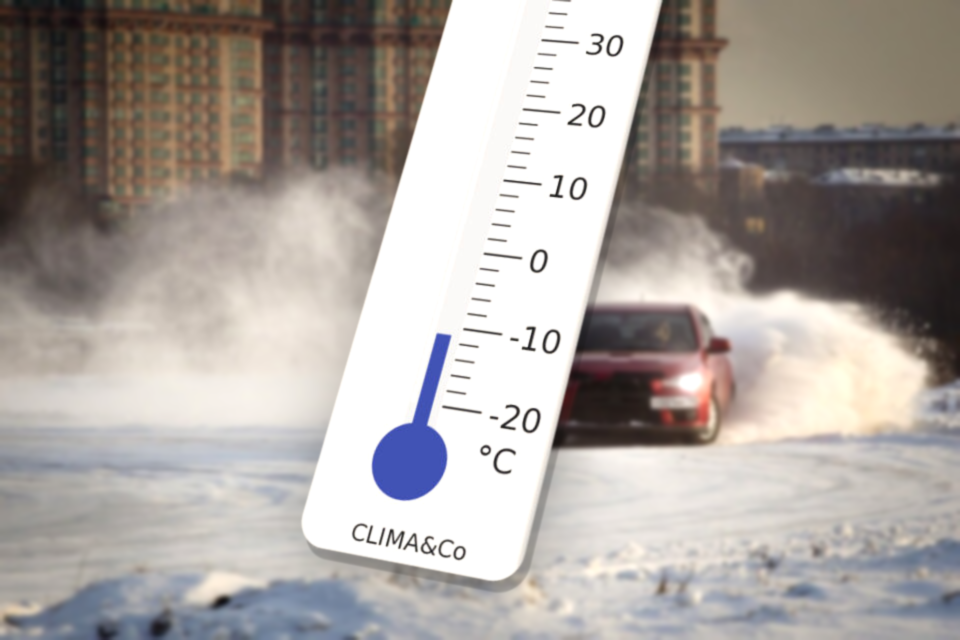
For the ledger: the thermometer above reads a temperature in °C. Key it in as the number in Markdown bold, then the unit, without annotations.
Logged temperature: **-11** °C
